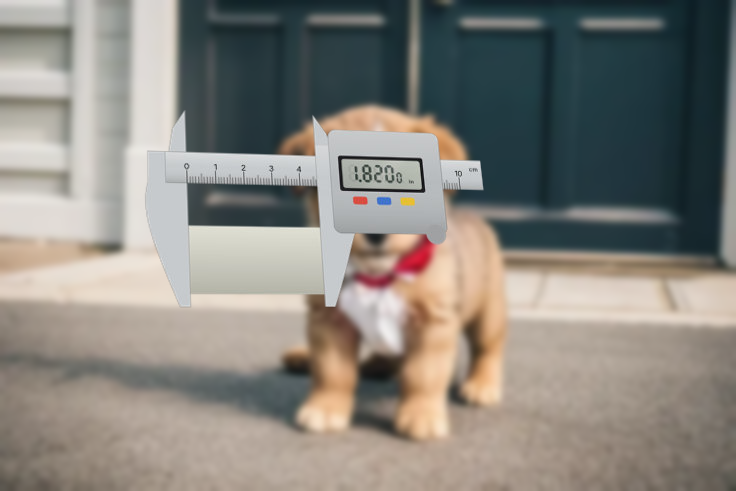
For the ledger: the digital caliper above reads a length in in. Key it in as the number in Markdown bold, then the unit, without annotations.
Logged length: **1.8200** in
